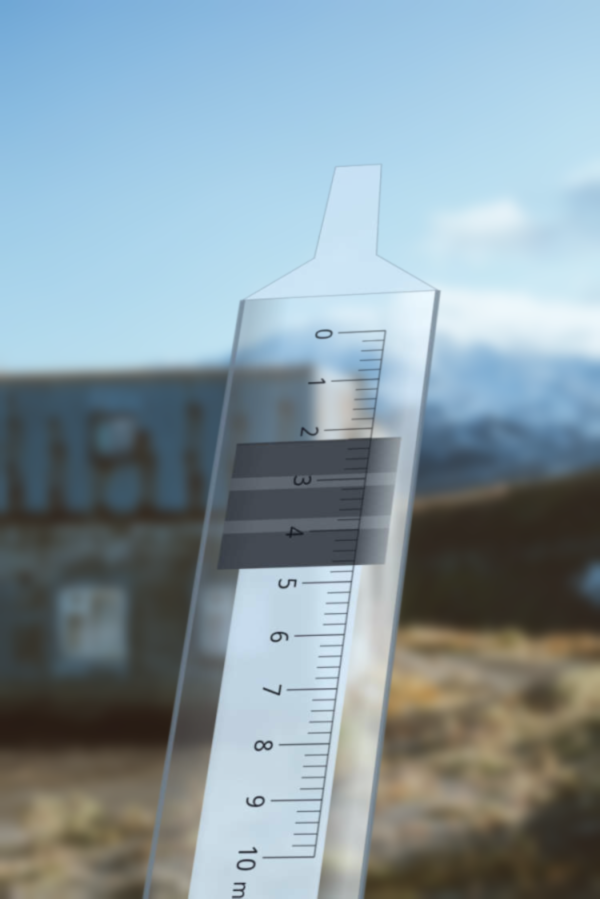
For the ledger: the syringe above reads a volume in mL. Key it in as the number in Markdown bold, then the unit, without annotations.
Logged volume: **2.2** mL
